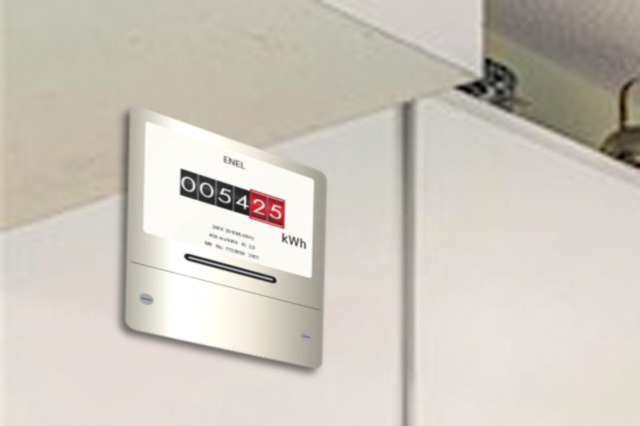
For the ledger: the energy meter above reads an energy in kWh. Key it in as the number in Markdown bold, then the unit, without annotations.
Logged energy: **54.25** kWh
